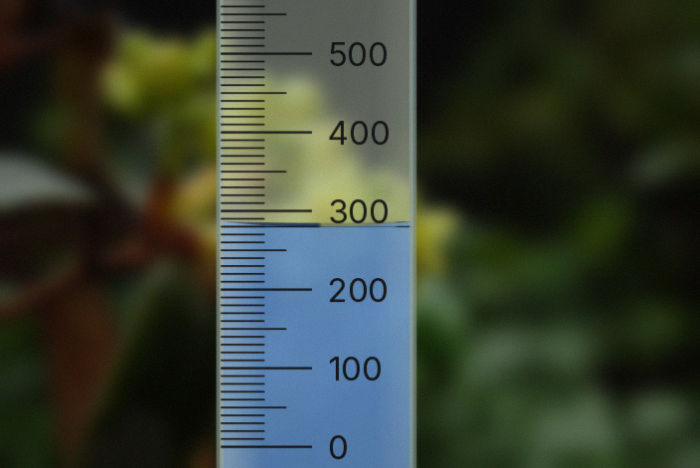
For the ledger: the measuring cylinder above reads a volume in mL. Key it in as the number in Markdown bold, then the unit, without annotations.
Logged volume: **280** mL
